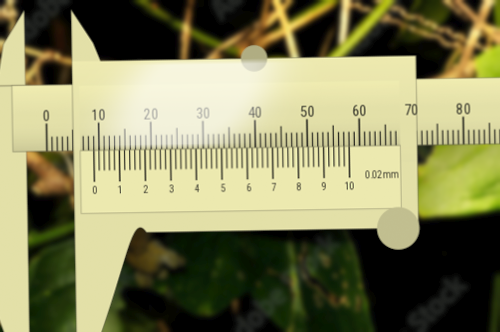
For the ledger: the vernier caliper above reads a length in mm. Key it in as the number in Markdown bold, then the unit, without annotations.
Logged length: **9.0** mm
